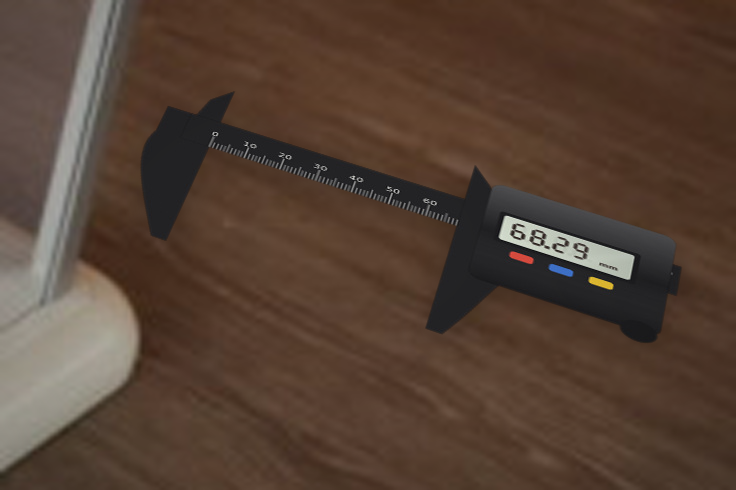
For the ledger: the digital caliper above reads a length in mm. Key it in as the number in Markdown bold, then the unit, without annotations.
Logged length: **68.29** mm
